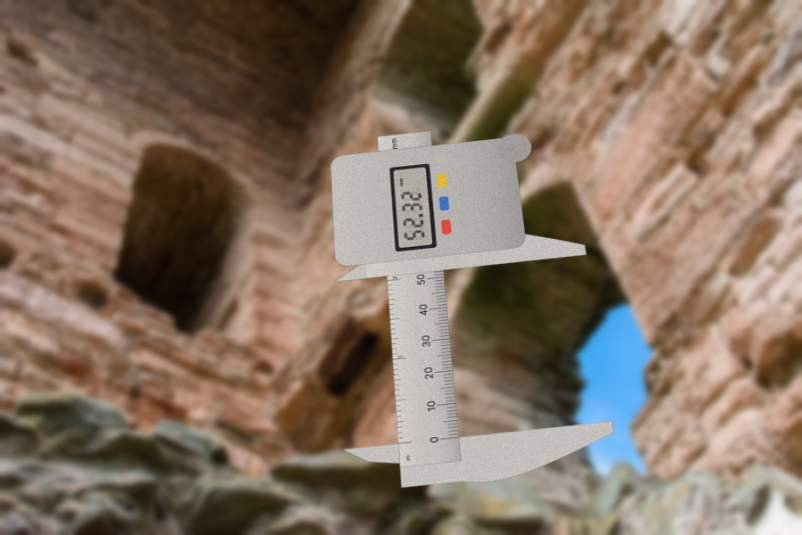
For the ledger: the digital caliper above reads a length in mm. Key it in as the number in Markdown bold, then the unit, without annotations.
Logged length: **52.32** mm
